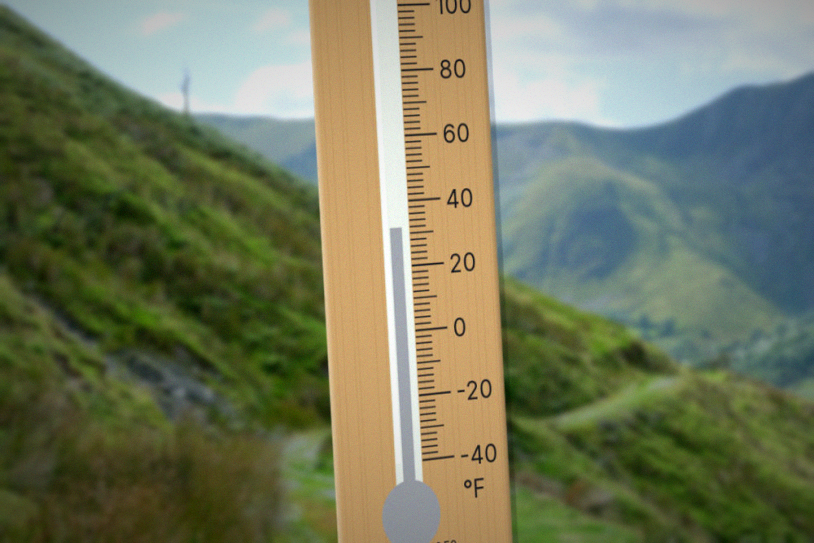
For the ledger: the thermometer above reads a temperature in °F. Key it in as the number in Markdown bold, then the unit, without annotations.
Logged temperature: **32** °F
